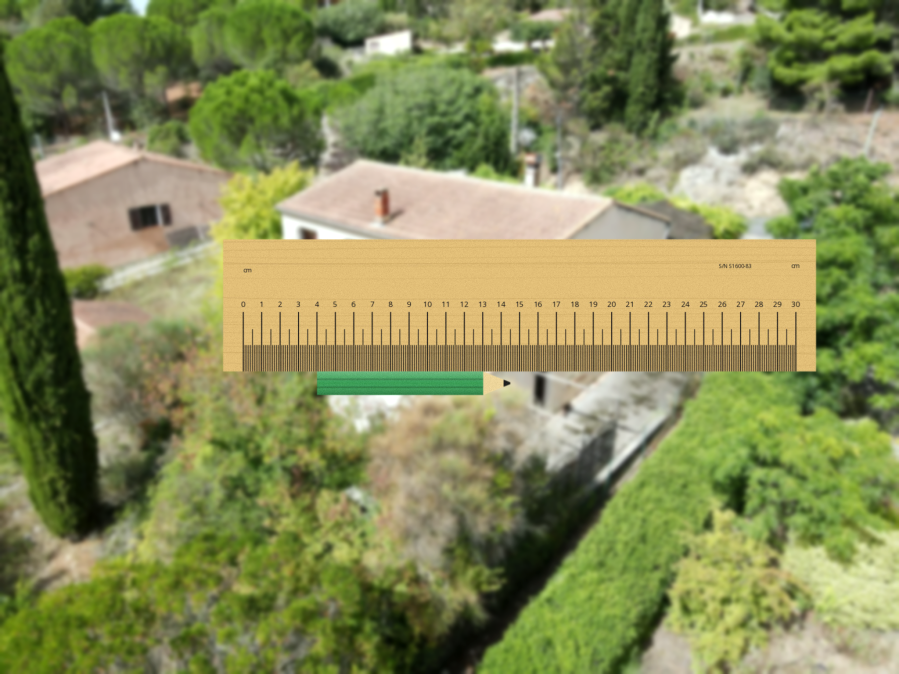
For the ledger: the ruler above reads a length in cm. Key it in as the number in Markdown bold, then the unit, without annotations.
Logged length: **10.5** cm
